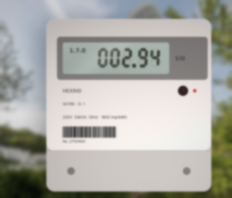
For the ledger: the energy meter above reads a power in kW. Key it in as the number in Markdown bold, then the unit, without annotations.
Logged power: **2.94** kW
